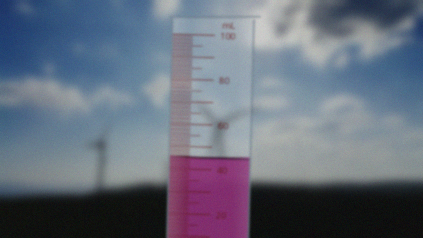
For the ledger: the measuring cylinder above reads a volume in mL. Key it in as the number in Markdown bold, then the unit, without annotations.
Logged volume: **45** mL
